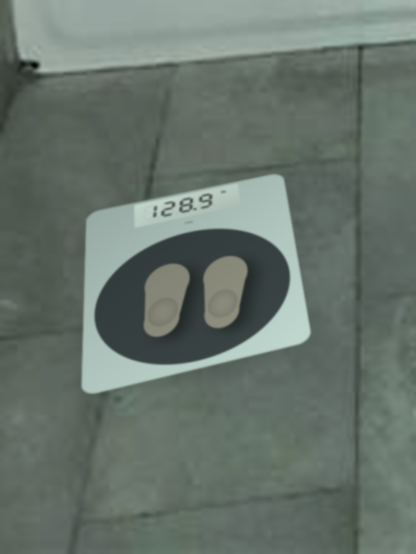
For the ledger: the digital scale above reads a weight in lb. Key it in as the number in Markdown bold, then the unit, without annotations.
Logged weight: **128.9** lb
